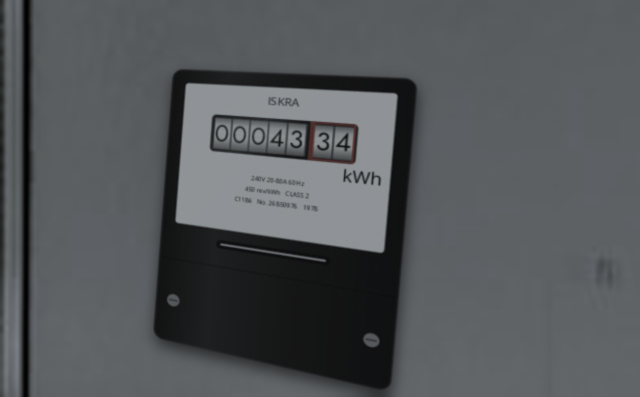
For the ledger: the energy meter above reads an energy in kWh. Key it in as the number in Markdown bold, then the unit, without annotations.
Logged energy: **43.34** kWh
